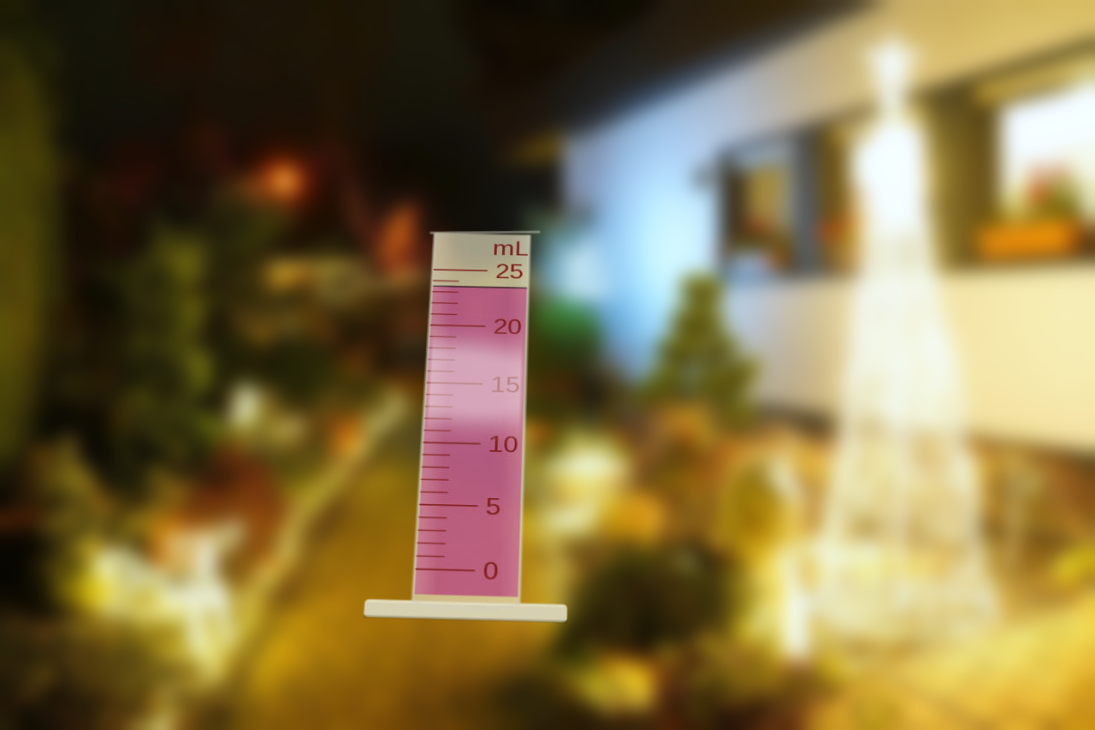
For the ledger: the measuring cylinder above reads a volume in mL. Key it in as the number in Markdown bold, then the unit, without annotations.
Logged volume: **23.5** mL
